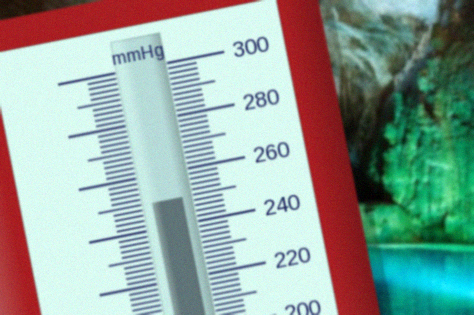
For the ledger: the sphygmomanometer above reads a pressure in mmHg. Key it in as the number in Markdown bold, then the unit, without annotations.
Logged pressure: **250** mmHg
